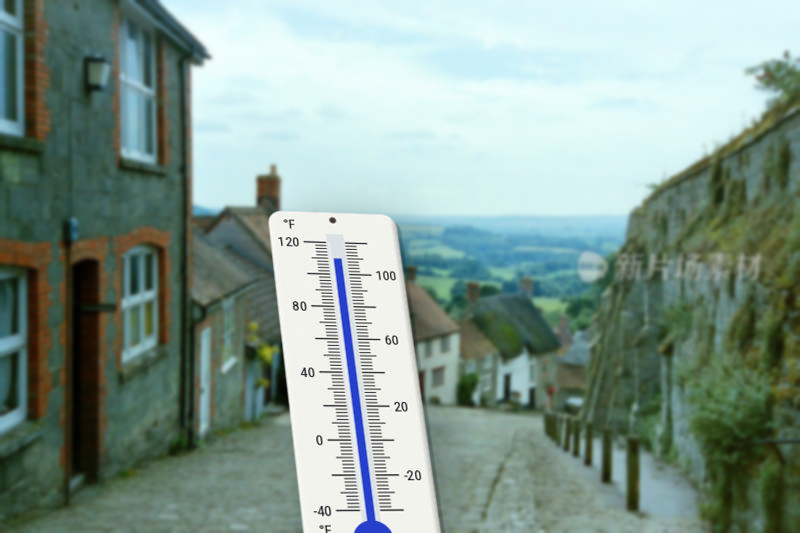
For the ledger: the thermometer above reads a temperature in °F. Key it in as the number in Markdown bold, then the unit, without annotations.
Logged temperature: **110** °F
